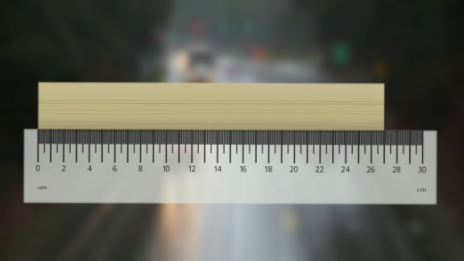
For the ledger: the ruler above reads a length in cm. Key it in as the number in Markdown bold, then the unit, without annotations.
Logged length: **27** cm
